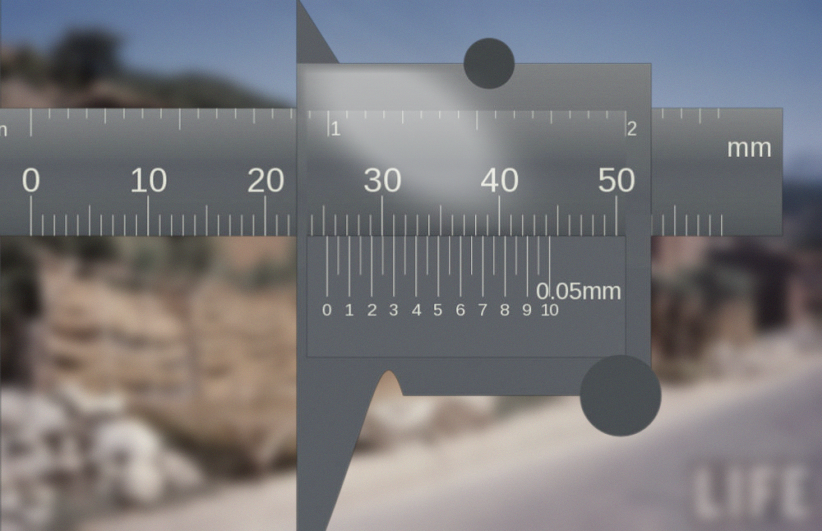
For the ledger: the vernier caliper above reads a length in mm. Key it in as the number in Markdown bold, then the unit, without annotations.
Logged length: **25.3** mm
